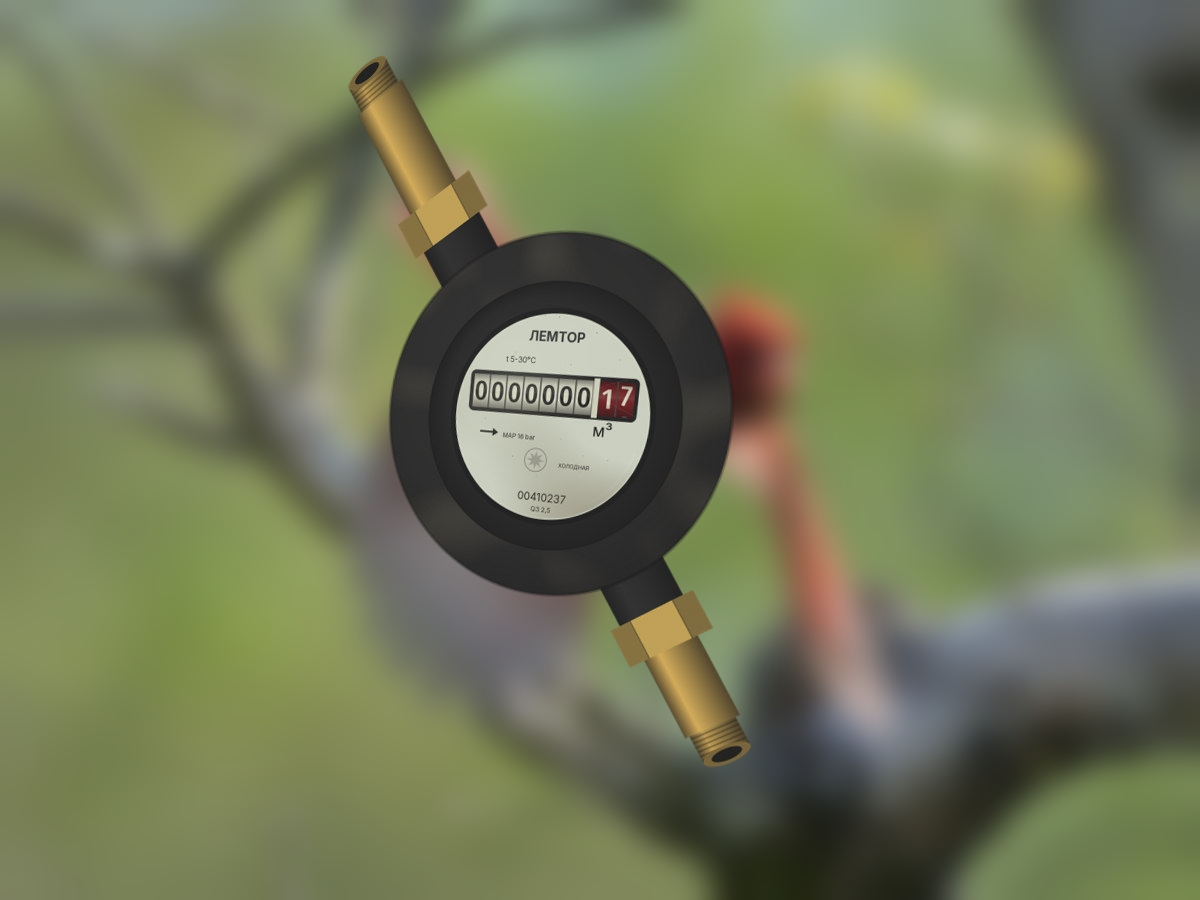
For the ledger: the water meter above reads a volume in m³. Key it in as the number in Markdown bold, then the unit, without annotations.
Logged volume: **0.17** m³
